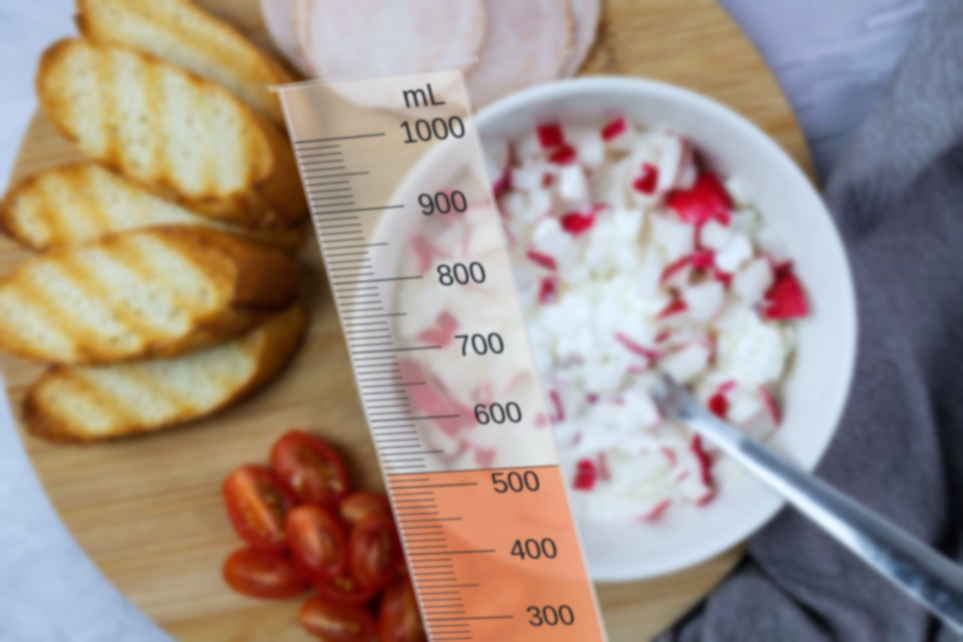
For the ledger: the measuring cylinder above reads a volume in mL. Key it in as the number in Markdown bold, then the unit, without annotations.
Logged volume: **520** mL
